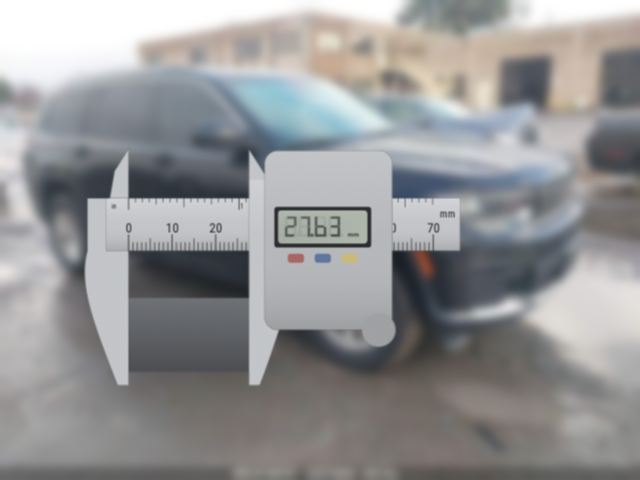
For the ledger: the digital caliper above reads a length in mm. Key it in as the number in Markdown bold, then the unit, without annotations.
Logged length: **27.63** mm
